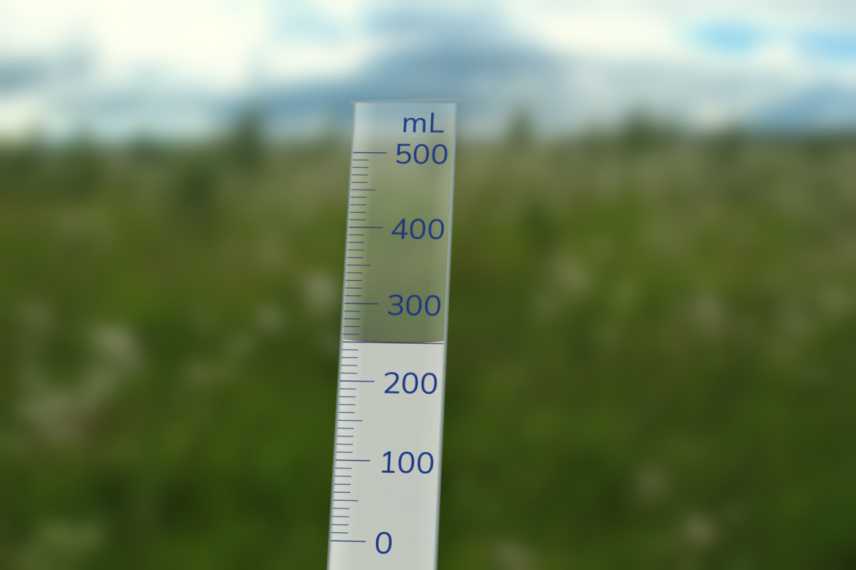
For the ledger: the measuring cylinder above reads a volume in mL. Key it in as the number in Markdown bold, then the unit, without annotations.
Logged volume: **250** mL
